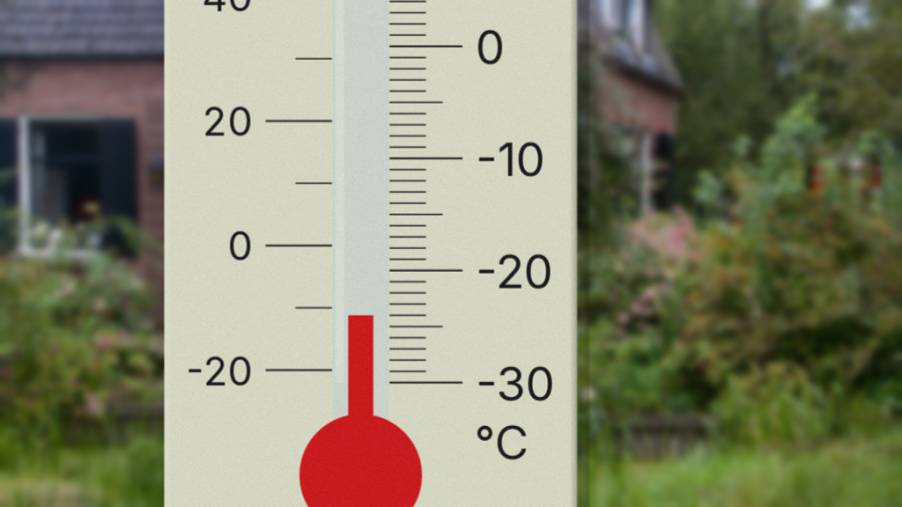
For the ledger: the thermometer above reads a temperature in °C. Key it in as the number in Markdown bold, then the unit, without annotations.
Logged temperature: **-24** °C
